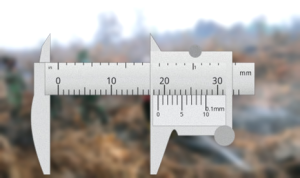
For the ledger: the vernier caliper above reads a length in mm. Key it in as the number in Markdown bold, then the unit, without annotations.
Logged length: **18.8** mm
